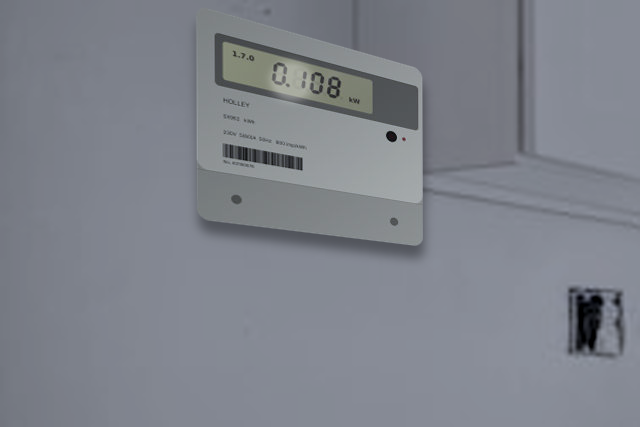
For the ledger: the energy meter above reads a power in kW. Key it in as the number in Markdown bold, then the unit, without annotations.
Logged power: **0.108** kW
